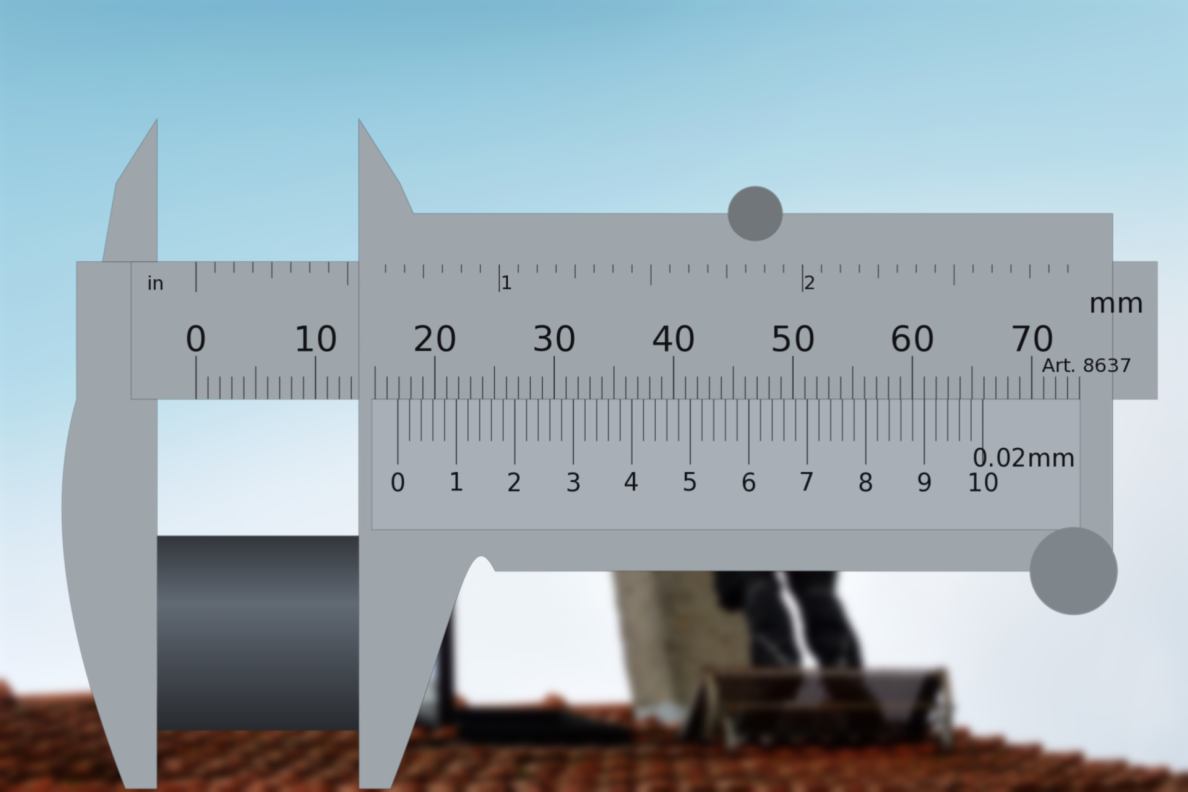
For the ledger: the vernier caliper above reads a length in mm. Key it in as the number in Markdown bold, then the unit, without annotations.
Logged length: **16.9** mm
